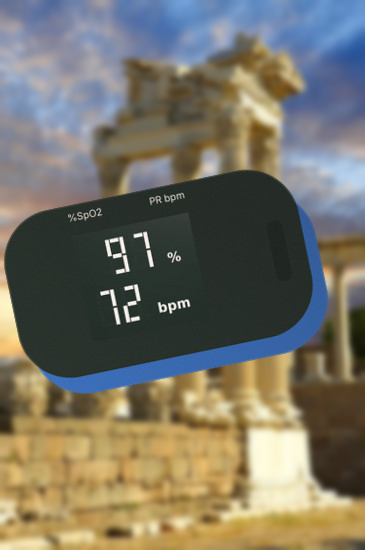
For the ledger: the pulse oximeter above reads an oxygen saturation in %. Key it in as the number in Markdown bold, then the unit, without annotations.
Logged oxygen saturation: **97** %
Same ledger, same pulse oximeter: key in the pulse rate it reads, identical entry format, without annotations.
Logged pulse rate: **72** bpm
